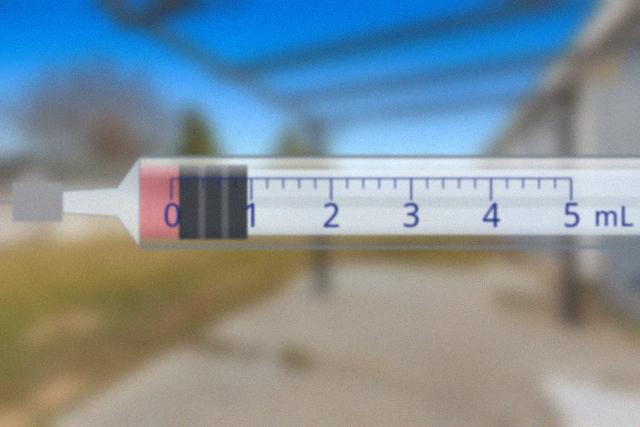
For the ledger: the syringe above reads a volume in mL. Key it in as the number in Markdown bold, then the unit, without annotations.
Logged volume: **0.1** mL
